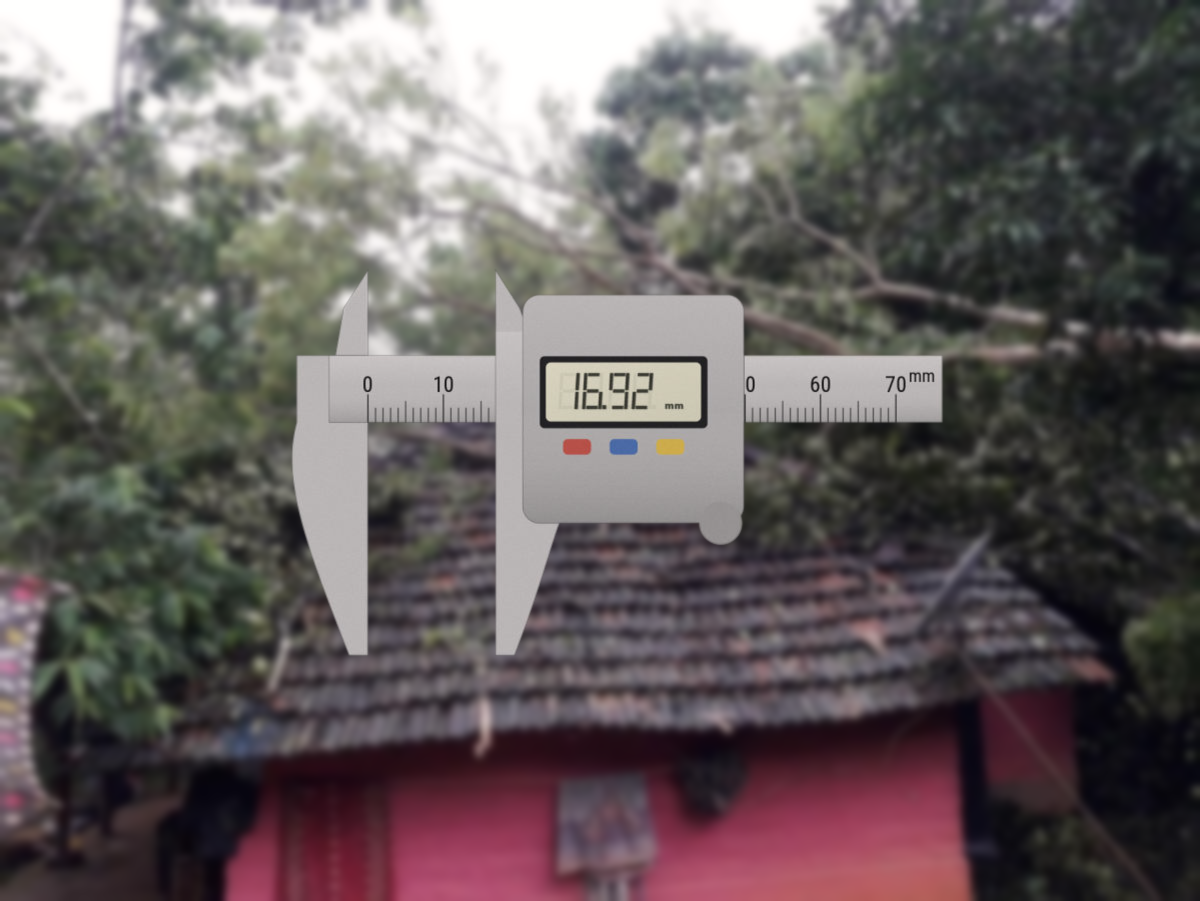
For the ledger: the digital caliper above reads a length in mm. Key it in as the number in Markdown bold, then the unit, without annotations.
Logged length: **16.92** mm
